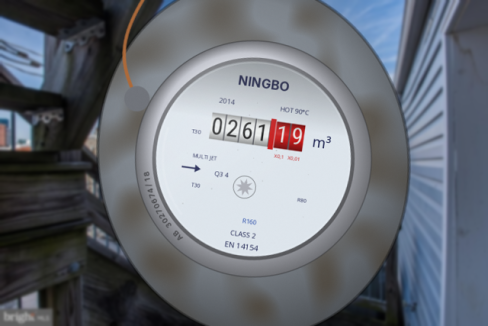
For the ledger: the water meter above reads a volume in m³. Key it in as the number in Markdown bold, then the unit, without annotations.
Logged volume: **261.19** m³
